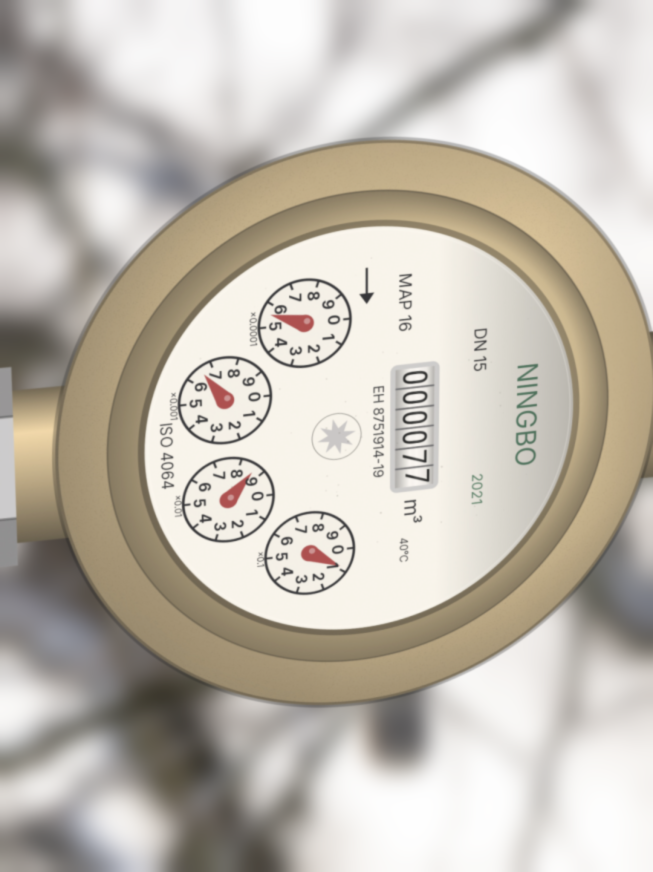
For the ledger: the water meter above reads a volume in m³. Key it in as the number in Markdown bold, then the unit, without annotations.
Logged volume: **77.0865** m³
